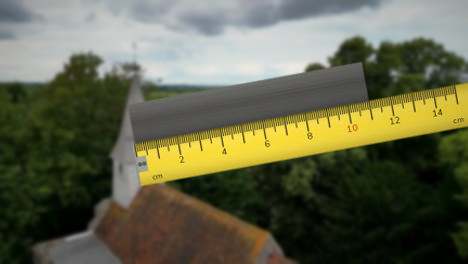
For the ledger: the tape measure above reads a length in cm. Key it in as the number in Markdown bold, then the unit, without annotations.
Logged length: **11** cm
